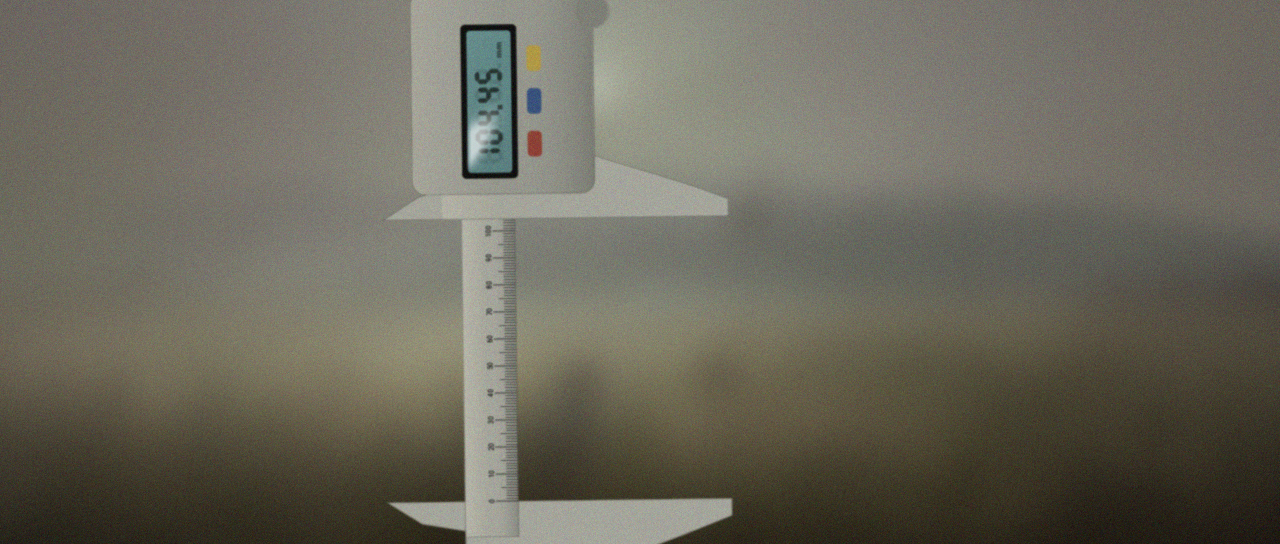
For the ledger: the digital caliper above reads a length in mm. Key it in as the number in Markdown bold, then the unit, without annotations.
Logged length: **104.45** mm
